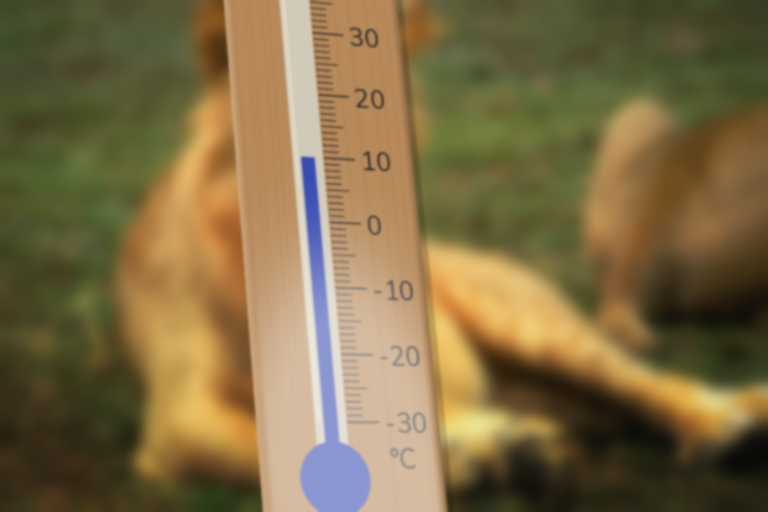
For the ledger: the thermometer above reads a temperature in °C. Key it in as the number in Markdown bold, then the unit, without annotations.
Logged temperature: **10** °C
